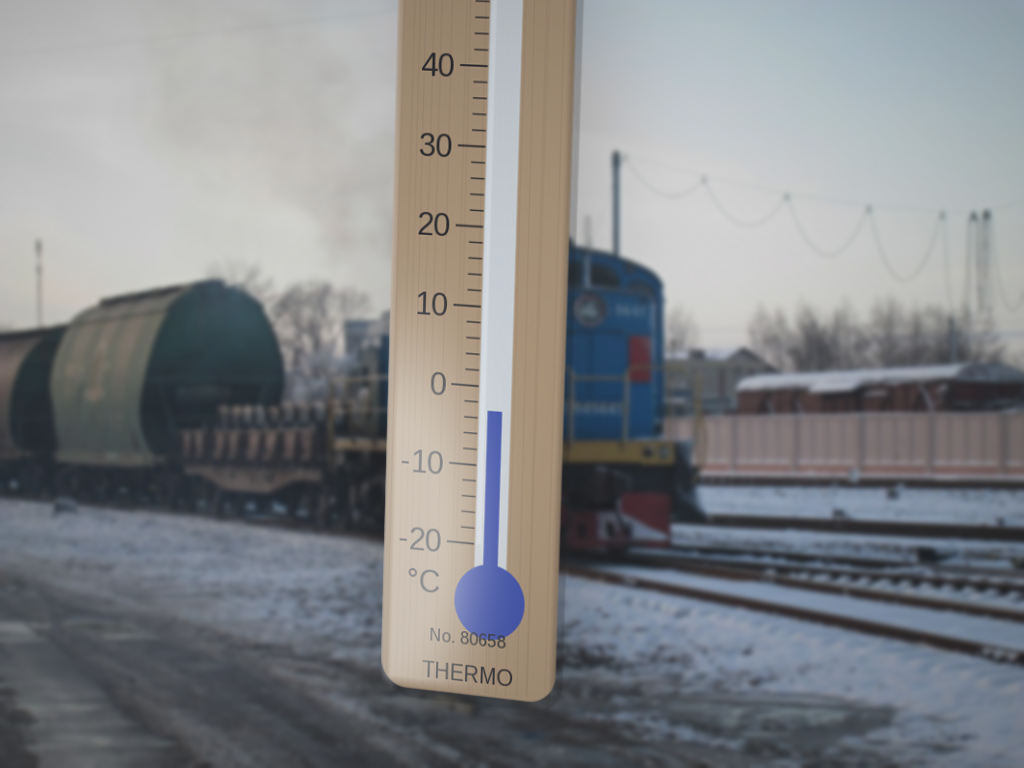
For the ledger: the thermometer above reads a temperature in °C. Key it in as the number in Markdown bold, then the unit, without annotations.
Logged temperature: **-3** °C
